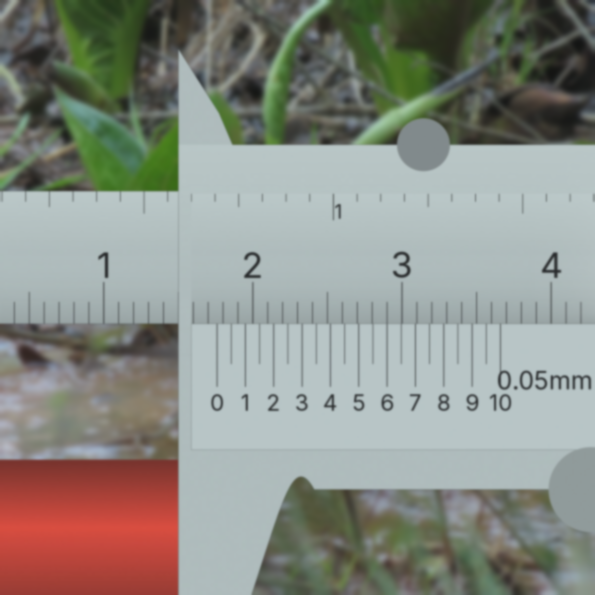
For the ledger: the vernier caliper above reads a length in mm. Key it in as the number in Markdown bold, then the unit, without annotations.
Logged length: **17.6** mm
